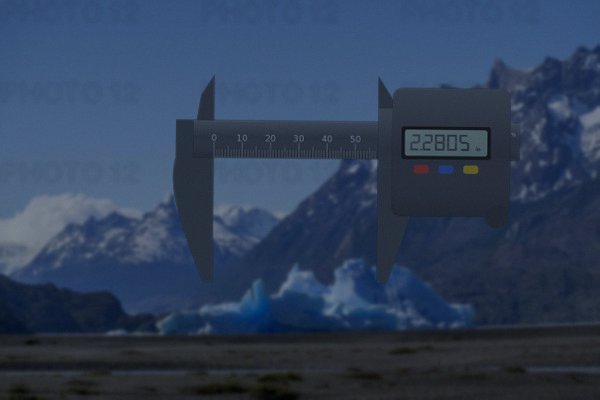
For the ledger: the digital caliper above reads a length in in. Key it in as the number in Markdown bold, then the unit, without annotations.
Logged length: **2.2805** in
